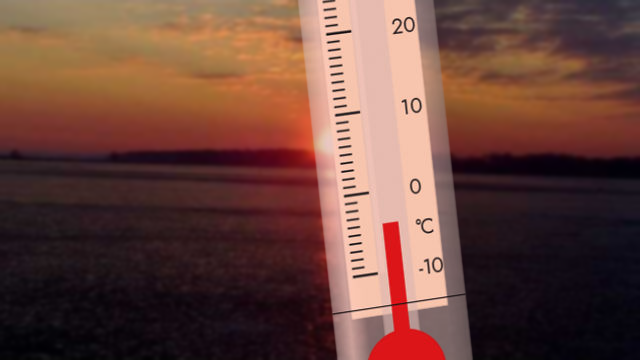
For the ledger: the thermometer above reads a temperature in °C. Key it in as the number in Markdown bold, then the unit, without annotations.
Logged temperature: **-4** °C
